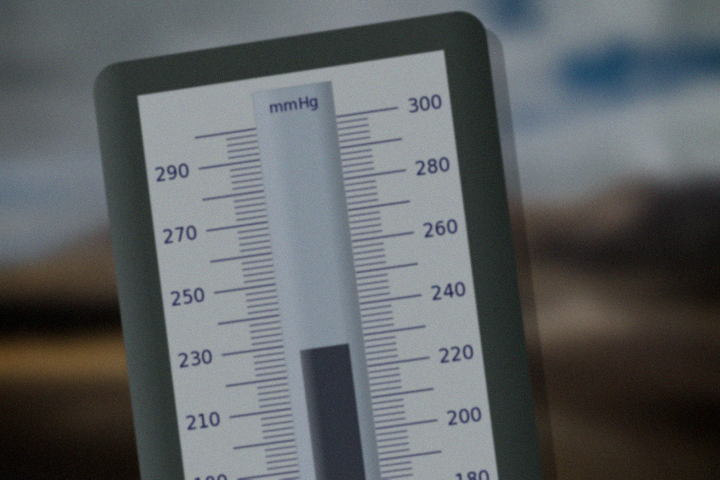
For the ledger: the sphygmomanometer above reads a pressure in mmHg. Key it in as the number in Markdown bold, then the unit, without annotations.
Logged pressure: **228** mmHg
